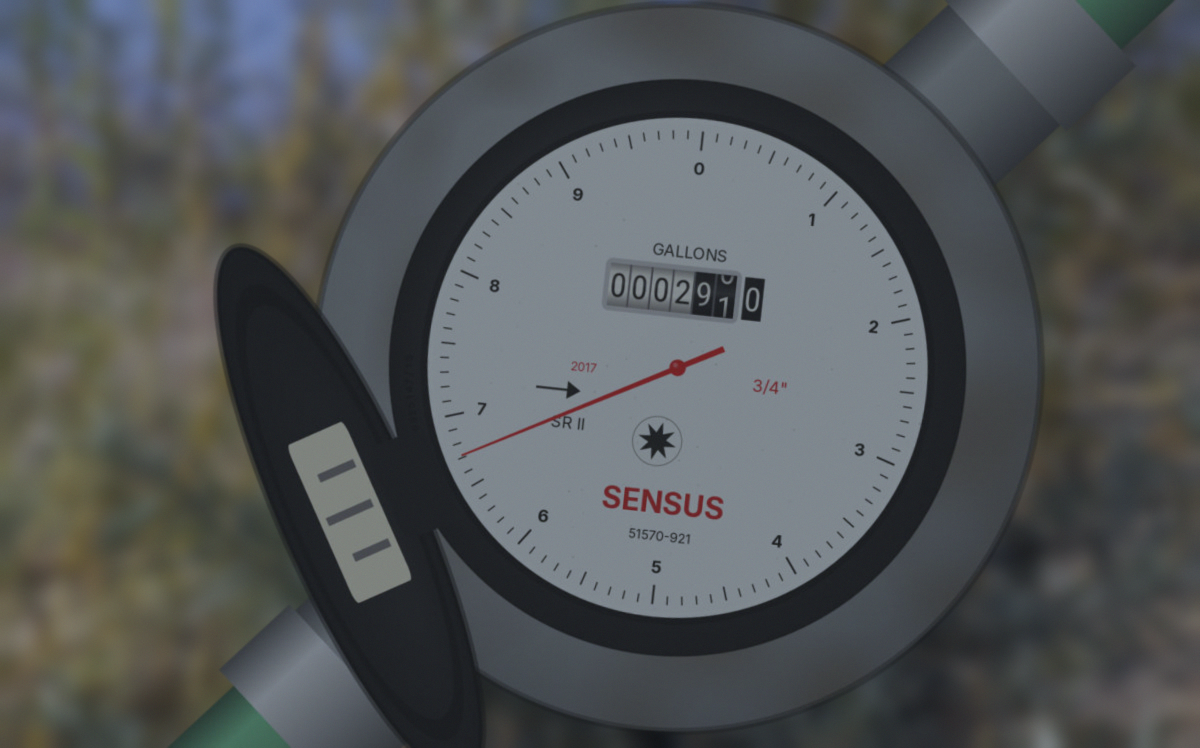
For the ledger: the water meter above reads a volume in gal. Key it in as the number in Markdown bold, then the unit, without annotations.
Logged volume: **2906.7** gal
